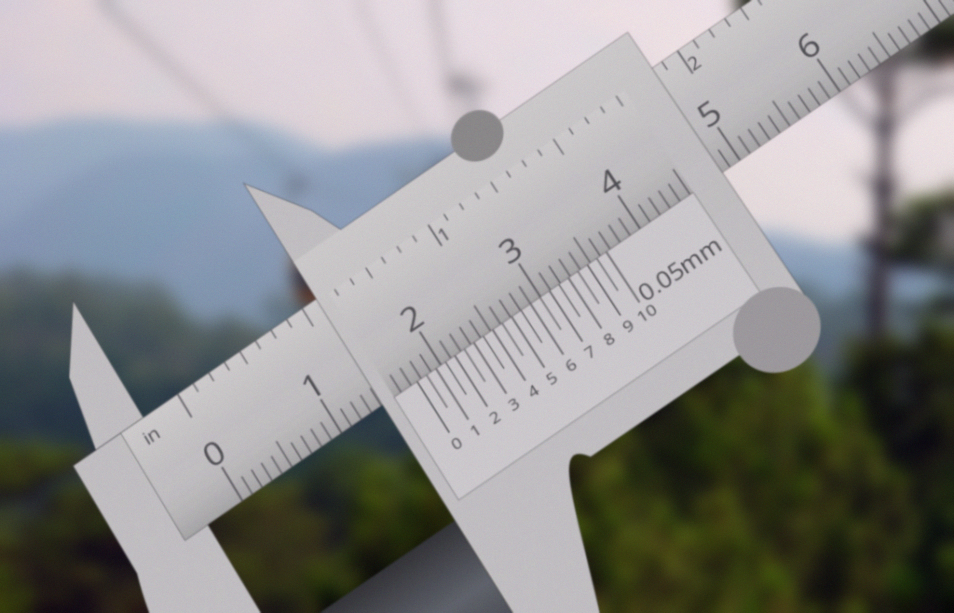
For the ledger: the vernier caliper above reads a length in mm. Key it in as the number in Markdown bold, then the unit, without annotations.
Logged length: **17.6** mm
